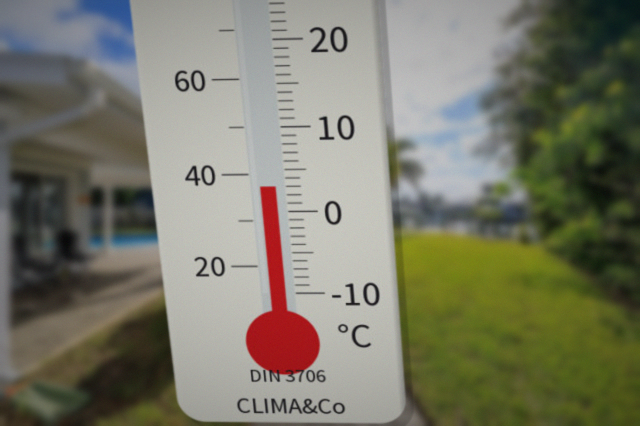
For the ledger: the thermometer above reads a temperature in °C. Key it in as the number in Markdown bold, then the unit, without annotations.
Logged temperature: **3** °C
